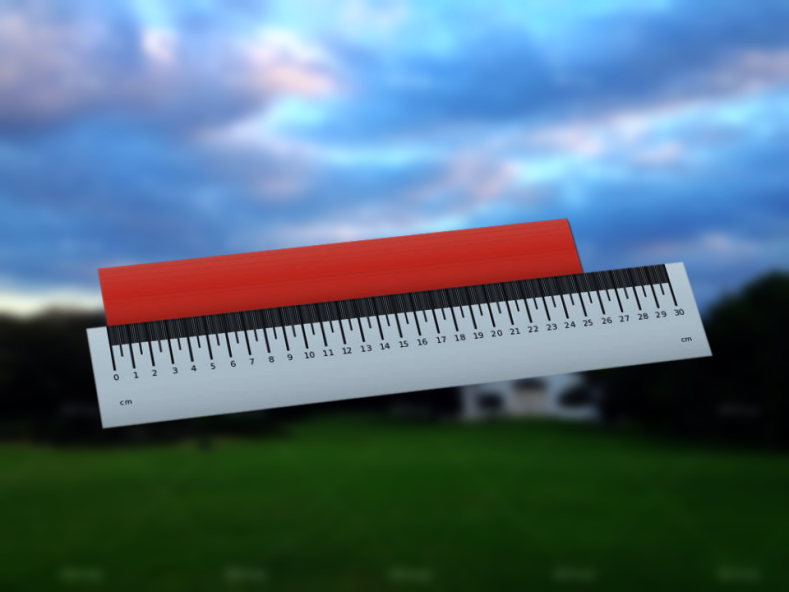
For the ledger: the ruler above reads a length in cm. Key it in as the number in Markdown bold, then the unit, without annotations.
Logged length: **25.5** cm
